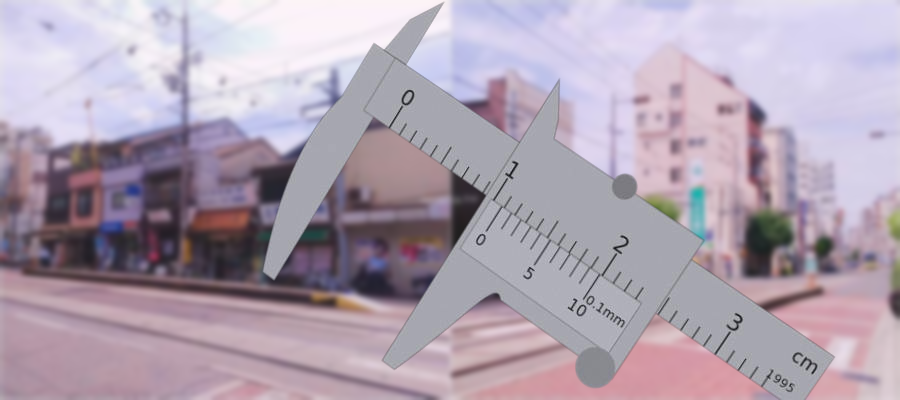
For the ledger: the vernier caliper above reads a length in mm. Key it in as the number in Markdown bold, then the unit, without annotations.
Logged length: **10.8** mm
